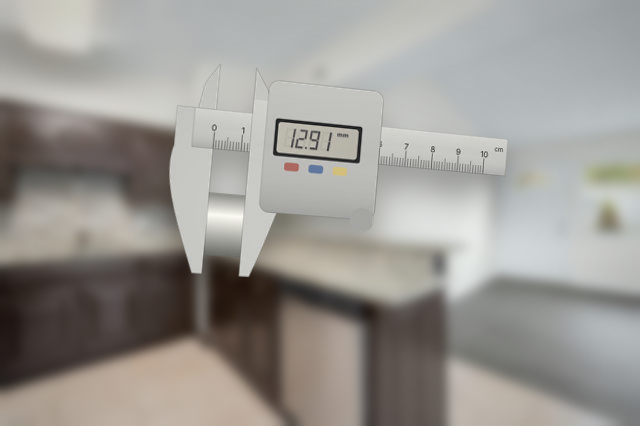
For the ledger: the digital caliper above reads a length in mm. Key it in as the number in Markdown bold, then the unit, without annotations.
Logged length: **12.91** mm
